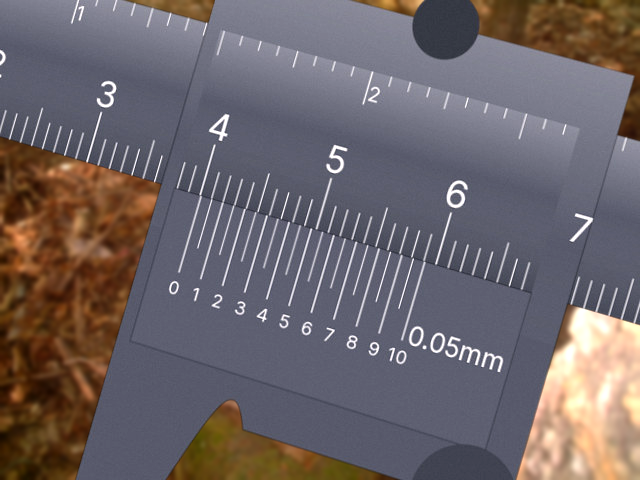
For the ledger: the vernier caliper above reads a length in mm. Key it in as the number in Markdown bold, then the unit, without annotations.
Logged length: **40.1** mm
